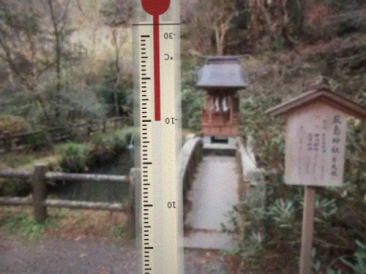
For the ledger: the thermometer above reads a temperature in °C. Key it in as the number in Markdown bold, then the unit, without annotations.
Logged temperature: **-10** °C
